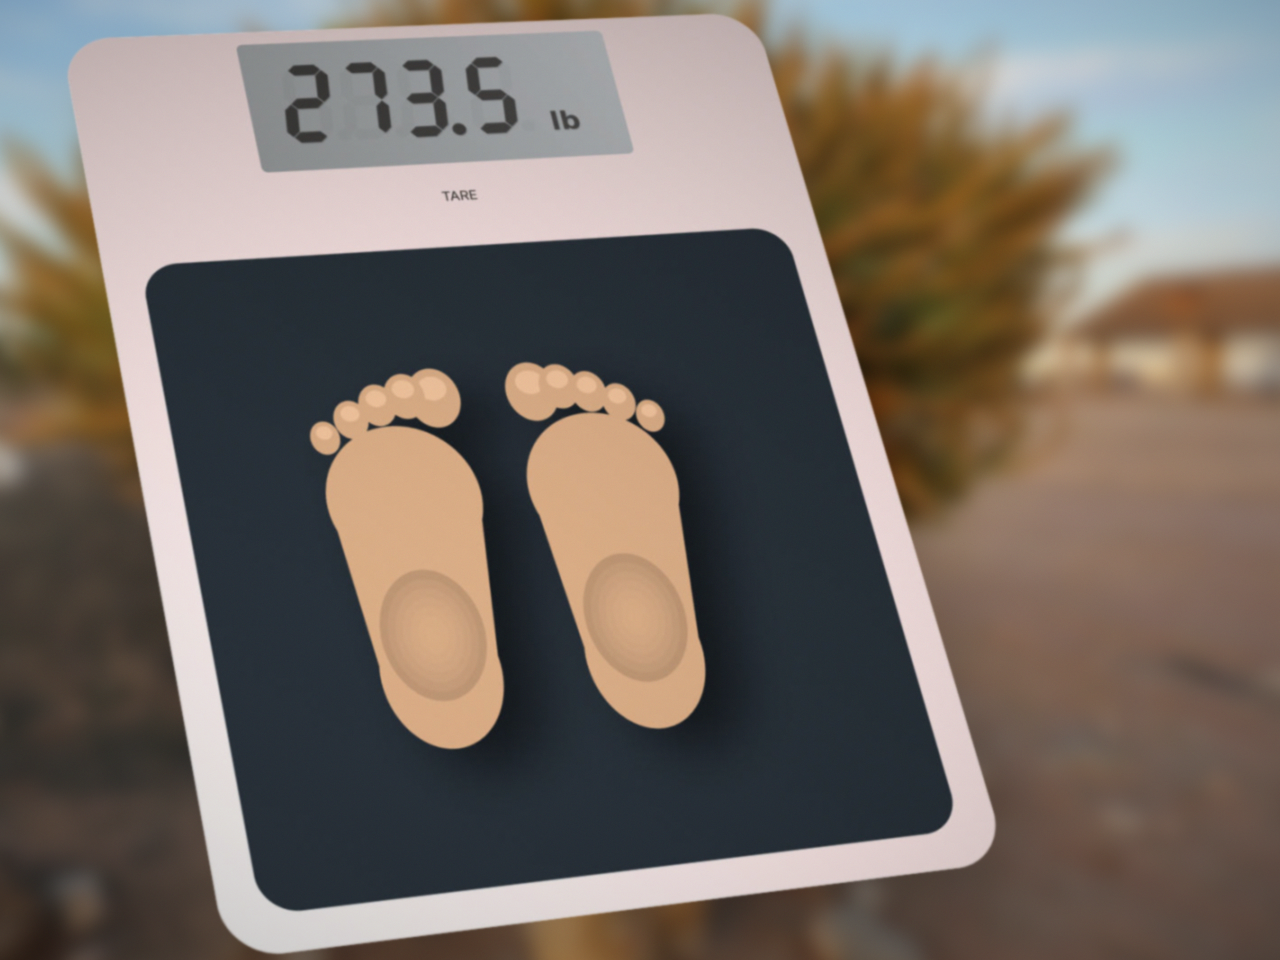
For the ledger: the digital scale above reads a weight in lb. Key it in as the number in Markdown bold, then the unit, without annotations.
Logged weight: **273.5** lb
